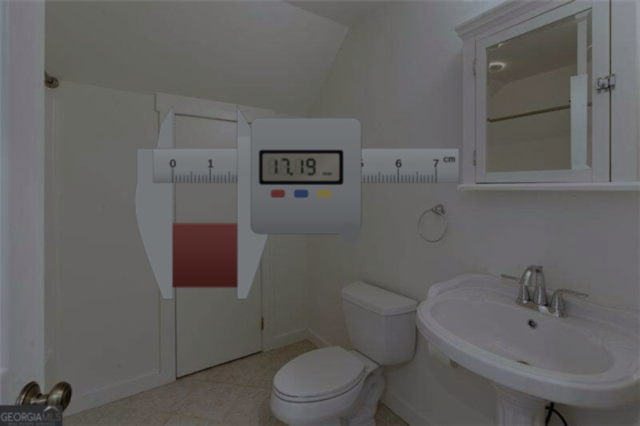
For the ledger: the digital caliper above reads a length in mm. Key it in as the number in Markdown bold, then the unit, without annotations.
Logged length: **17.19** mm
